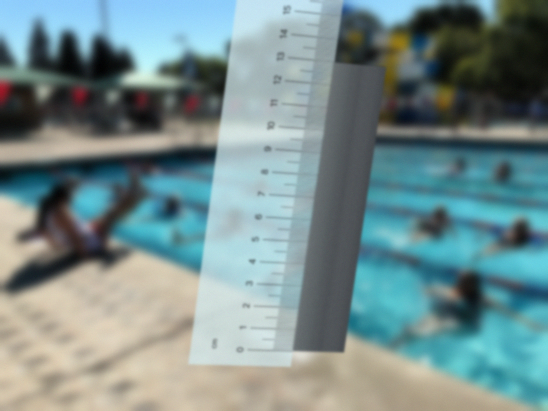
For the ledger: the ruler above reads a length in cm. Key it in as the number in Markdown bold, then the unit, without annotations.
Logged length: **13** cm
